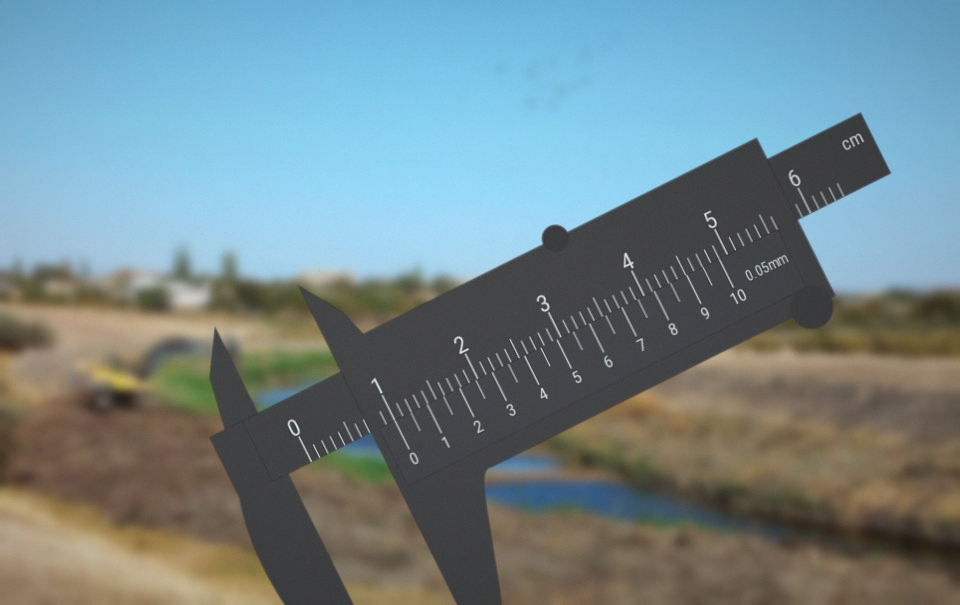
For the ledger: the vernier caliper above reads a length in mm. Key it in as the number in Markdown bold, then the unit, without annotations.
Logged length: **10.0** mm
